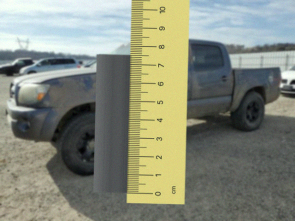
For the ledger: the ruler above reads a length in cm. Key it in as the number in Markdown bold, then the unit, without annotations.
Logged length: **7.5** cm
